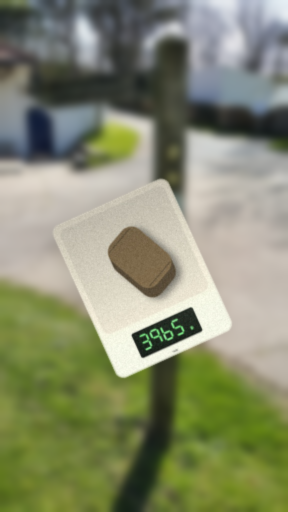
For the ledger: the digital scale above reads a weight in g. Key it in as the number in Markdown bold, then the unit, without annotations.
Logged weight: **3965** g
